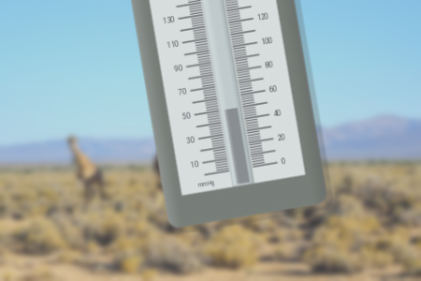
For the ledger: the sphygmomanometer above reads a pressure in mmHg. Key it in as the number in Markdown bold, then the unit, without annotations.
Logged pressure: **50** mmHg
